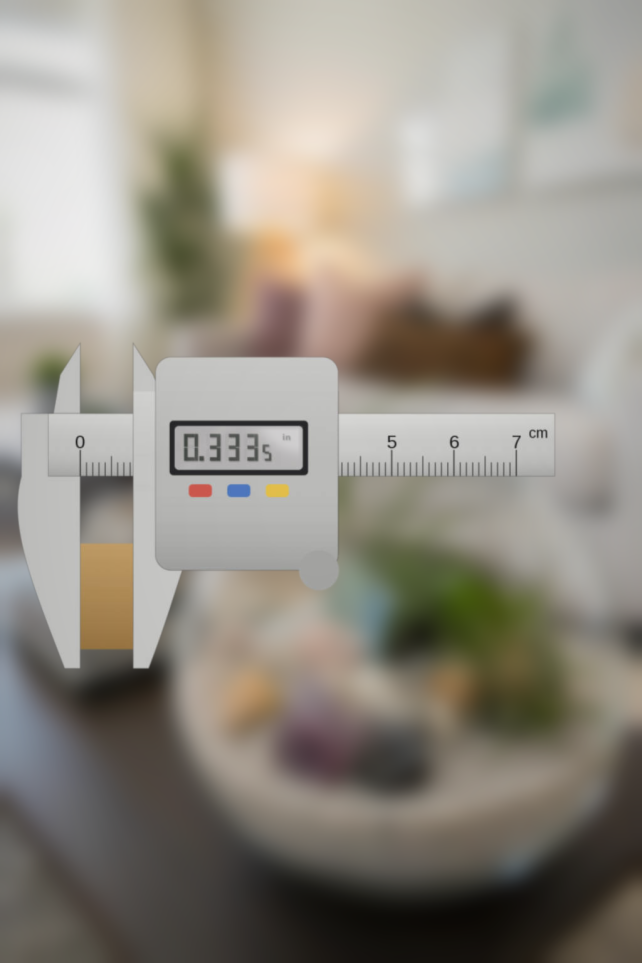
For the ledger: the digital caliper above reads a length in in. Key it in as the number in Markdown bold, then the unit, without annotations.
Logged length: **0.3335** in
